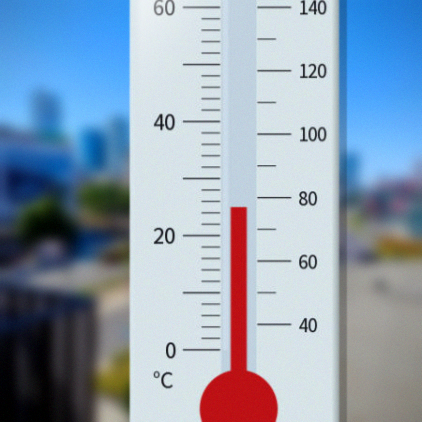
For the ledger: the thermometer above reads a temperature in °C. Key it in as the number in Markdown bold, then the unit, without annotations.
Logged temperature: **25** °C
